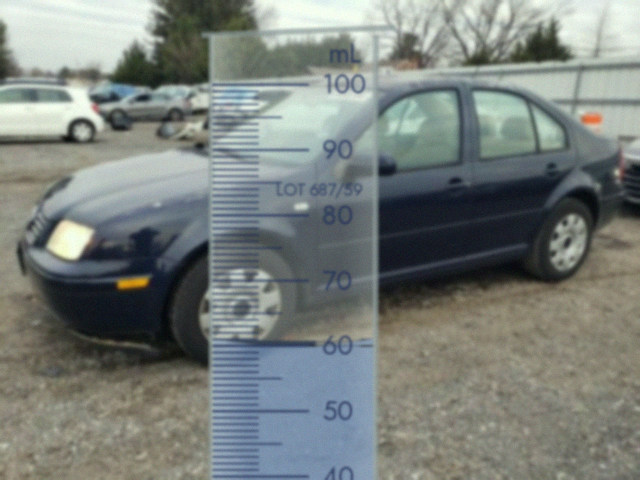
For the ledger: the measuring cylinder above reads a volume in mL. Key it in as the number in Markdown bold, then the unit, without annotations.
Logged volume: **60** mL
